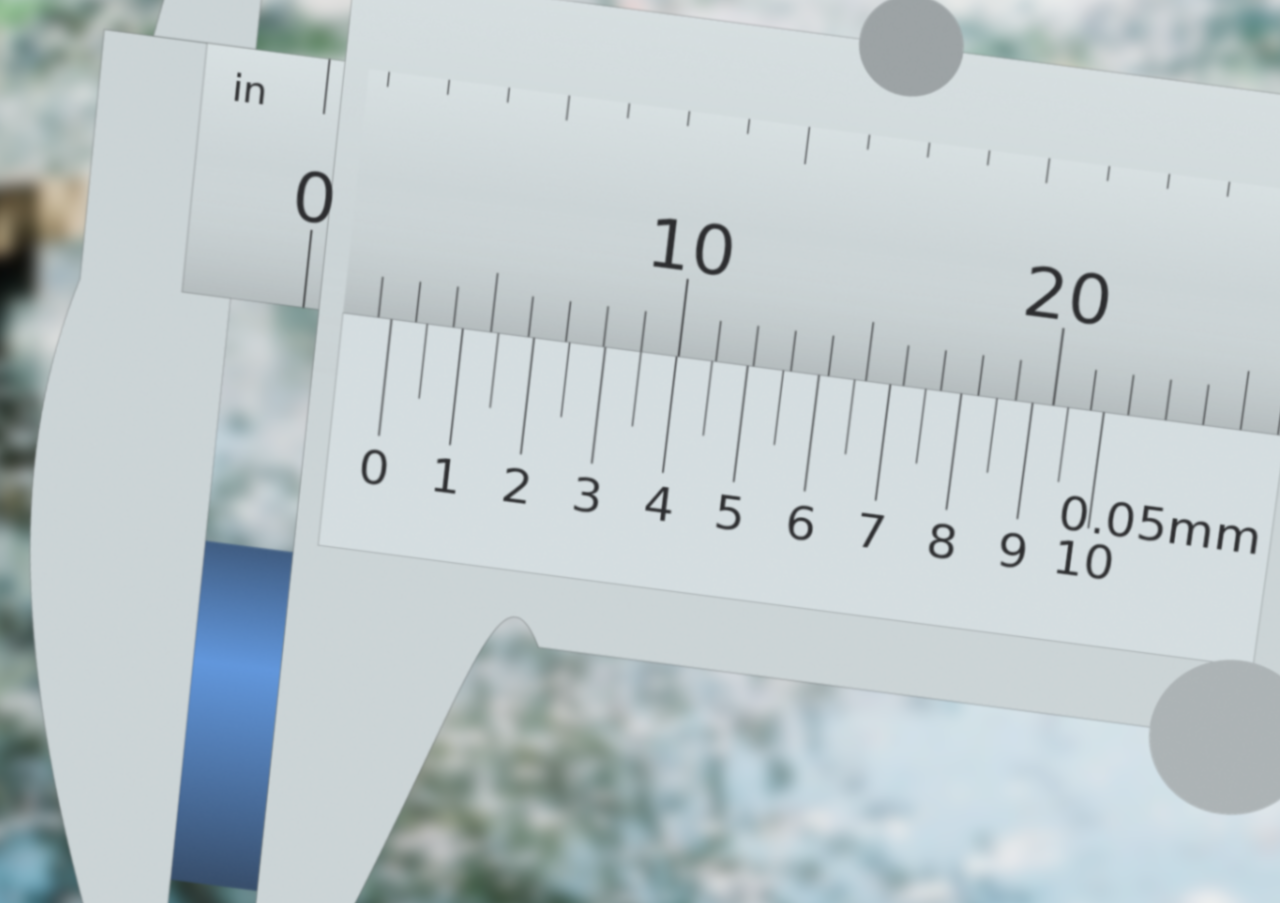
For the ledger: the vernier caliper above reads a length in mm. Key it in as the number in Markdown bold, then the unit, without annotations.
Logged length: **2.35** mm
